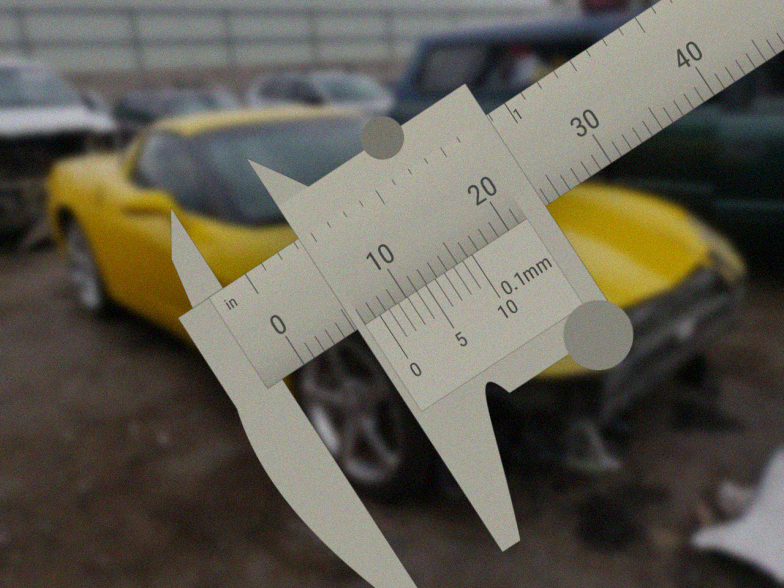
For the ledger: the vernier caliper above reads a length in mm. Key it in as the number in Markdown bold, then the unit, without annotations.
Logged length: **7.4** mm
